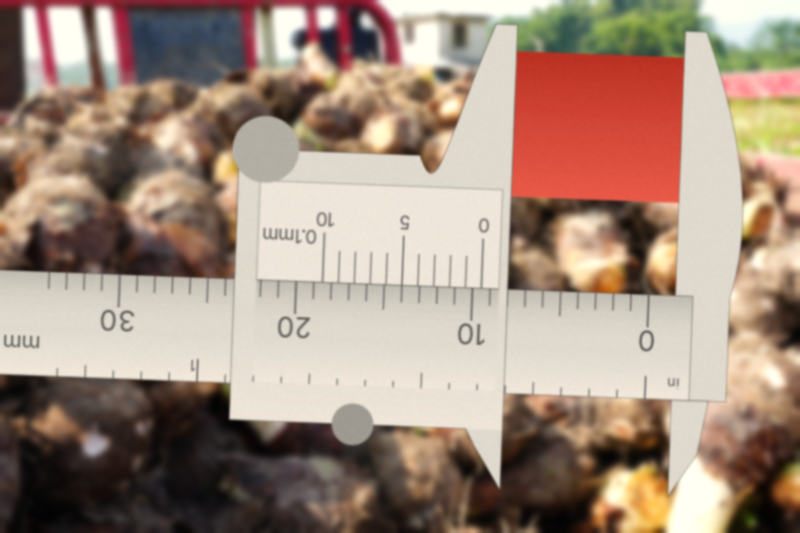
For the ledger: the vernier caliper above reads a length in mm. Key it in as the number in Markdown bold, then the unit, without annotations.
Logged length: **9.5** mm
